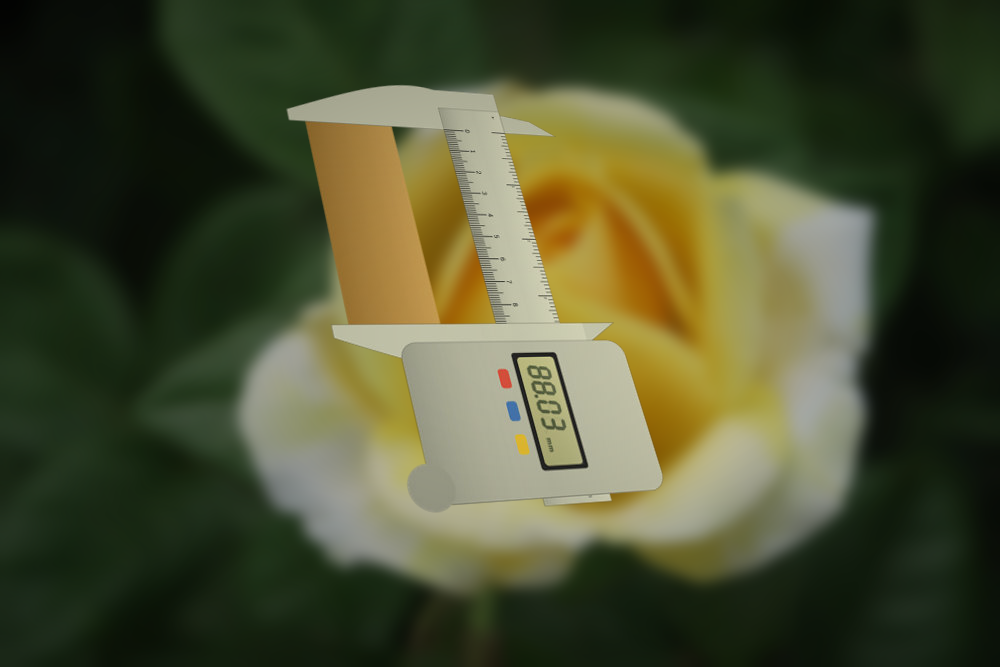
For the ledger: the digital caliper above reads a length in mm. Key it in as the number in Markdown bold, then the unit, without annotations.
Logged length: **88.03** mm
